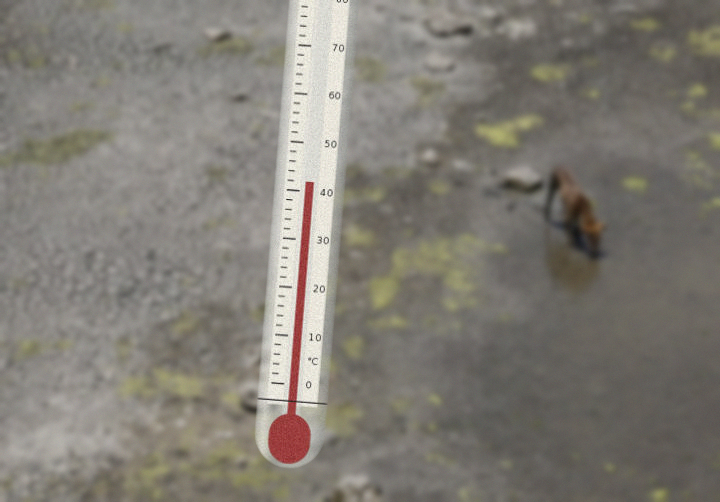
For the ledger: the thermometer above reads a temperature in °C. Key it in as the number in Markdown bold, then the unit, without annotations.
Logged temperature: **42** °C
